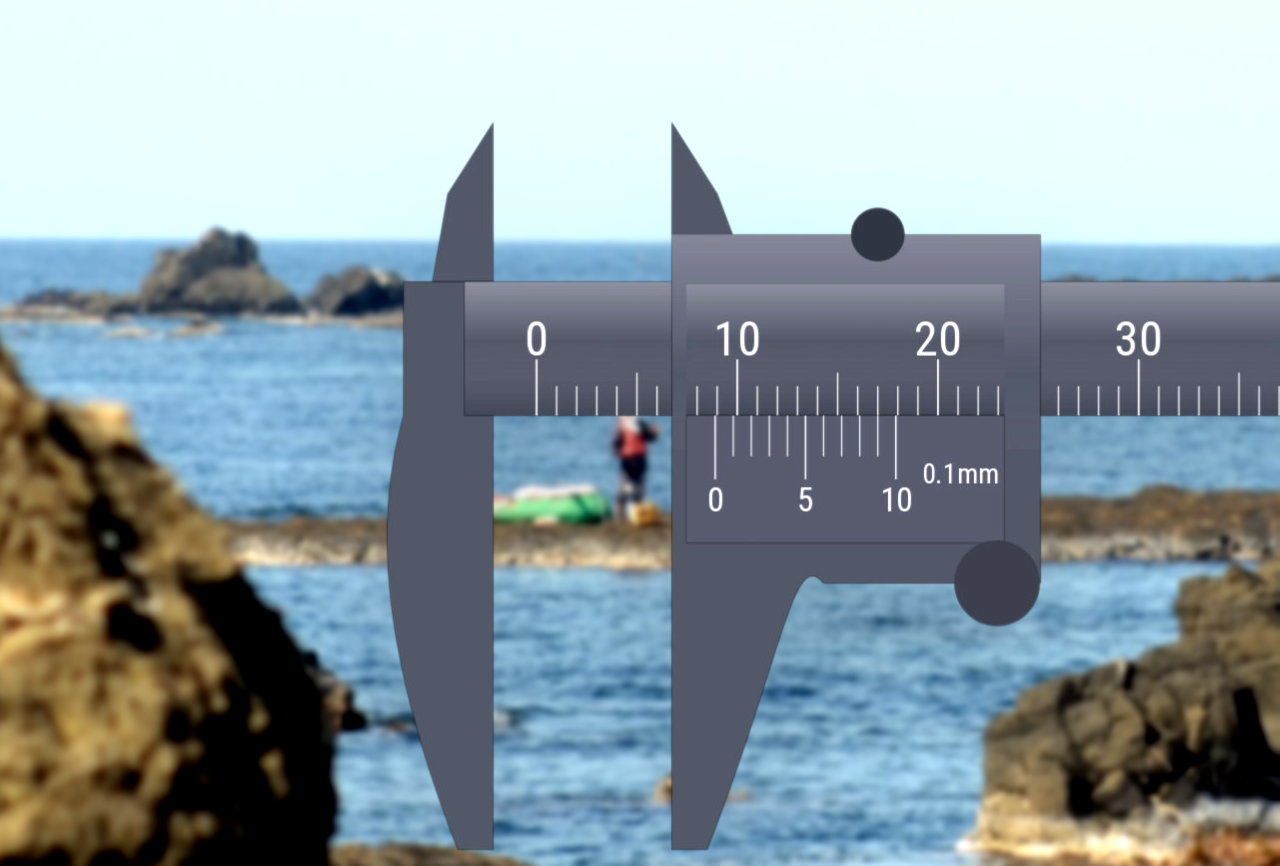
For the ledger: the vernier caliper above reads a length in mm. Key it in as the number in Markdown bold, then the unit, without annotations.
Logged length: **8.9** mm
